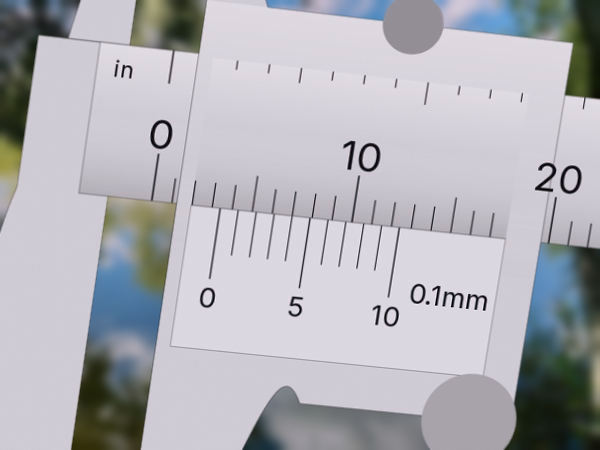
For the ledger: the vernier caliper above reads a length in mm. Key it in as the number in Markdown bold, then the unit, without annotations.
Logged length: **3.4** mm
